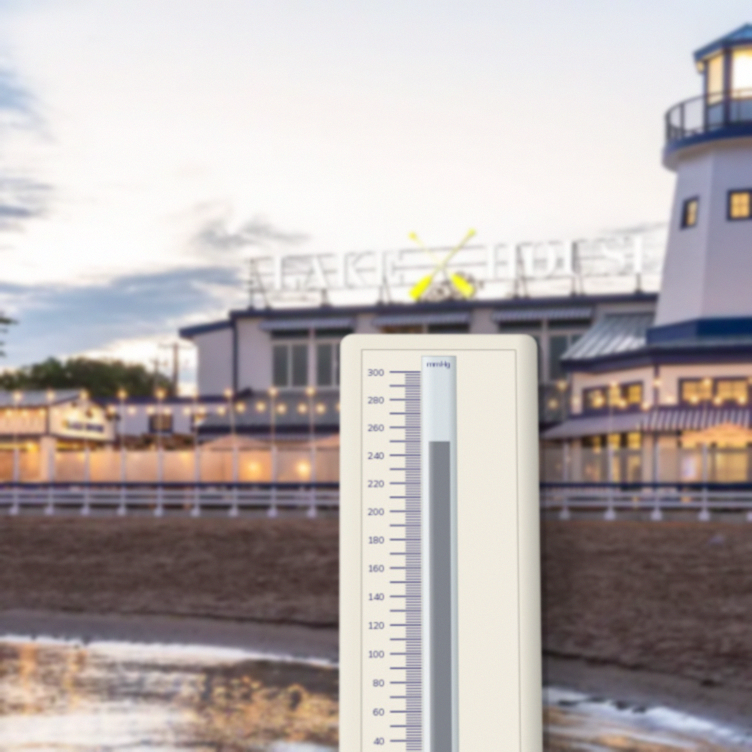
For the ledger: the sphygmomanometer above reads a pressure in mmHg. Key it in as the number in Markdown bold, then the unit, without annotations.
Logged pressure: **250** mmHg
